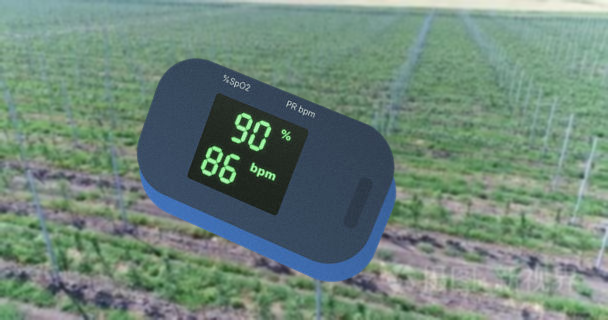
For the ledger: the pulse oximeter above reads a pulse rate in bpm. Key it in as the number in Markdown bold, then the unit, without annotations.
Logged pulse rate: **86** bpm
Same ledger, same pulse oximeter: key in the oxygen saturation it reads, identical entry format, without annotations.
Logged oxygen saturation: **90** %
